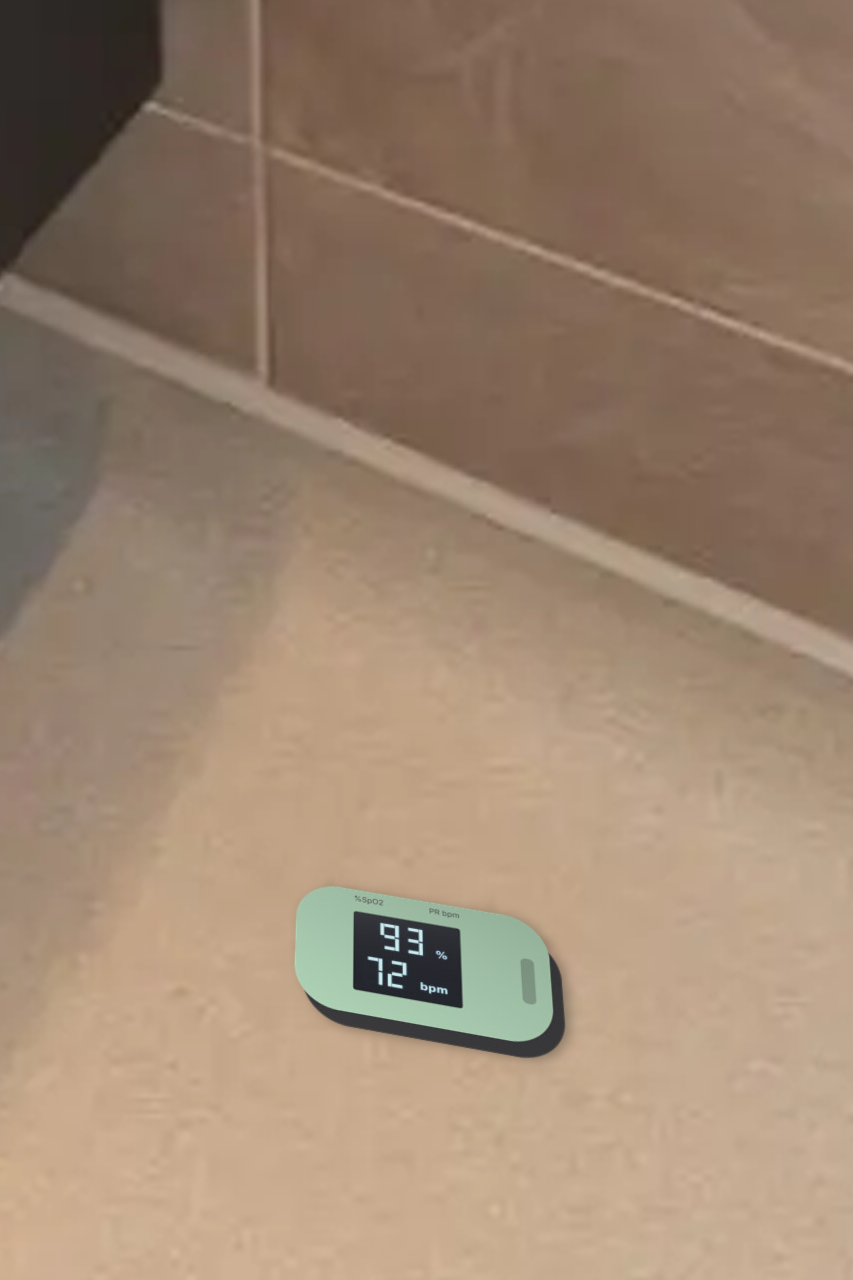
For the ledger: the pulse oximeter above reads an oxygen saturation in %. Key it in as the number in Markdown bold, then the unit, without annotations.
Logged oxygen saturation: **93** %
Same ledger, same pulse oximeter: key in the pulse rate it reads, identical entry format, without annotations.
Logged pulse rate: **72** bpm
